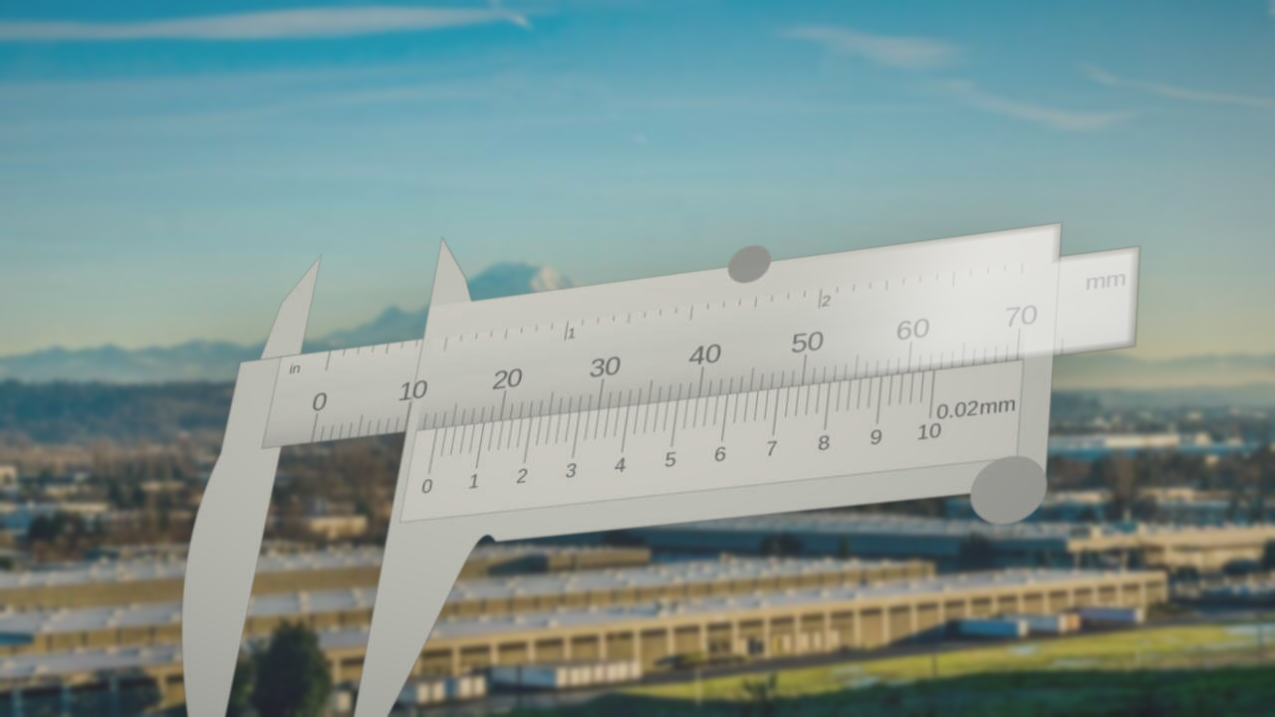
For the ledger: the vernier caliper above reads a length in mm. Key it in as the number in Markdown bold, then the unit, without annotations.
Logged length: **13.4** mm
